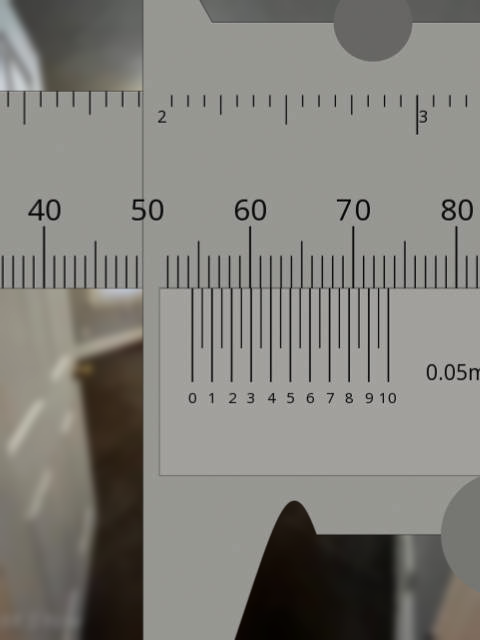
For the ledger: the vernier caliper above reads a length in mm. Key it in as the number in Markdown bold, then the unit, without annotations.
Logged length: **54.4** mm
